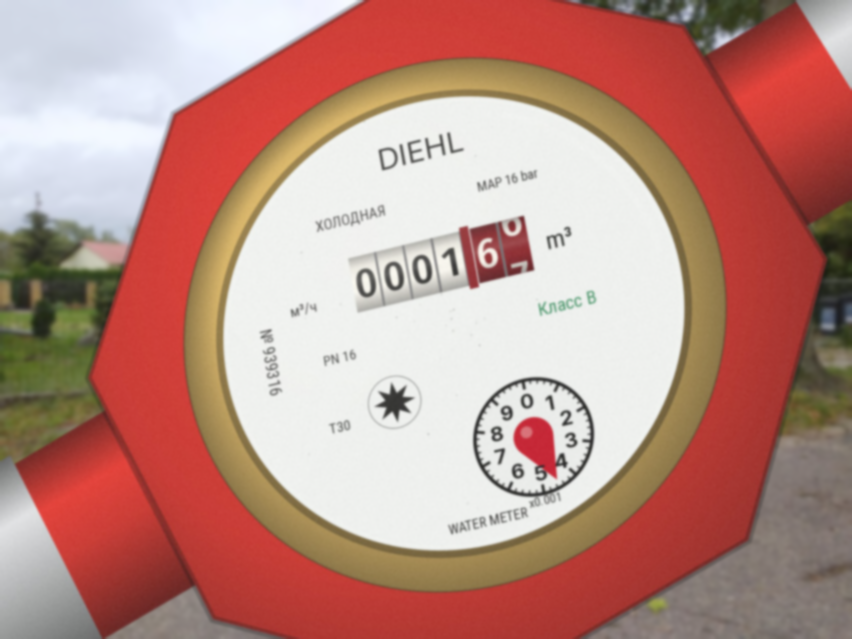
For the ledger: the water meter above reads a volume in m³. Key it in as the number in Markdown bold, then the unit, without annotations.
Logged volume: **1.664** m³
